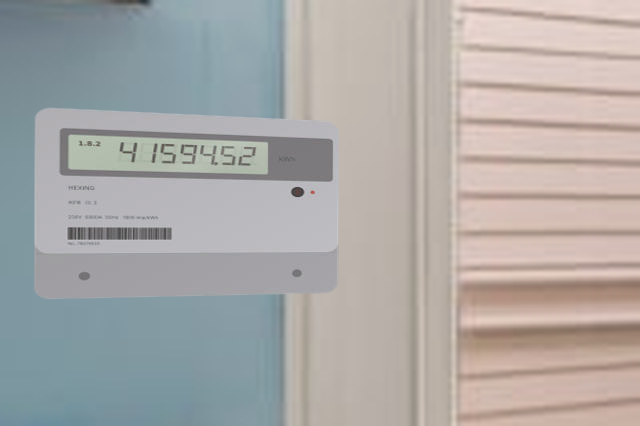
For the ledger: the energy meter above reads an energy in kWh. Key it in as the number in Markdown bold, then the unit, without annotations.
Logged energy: **41594.52** kWh
